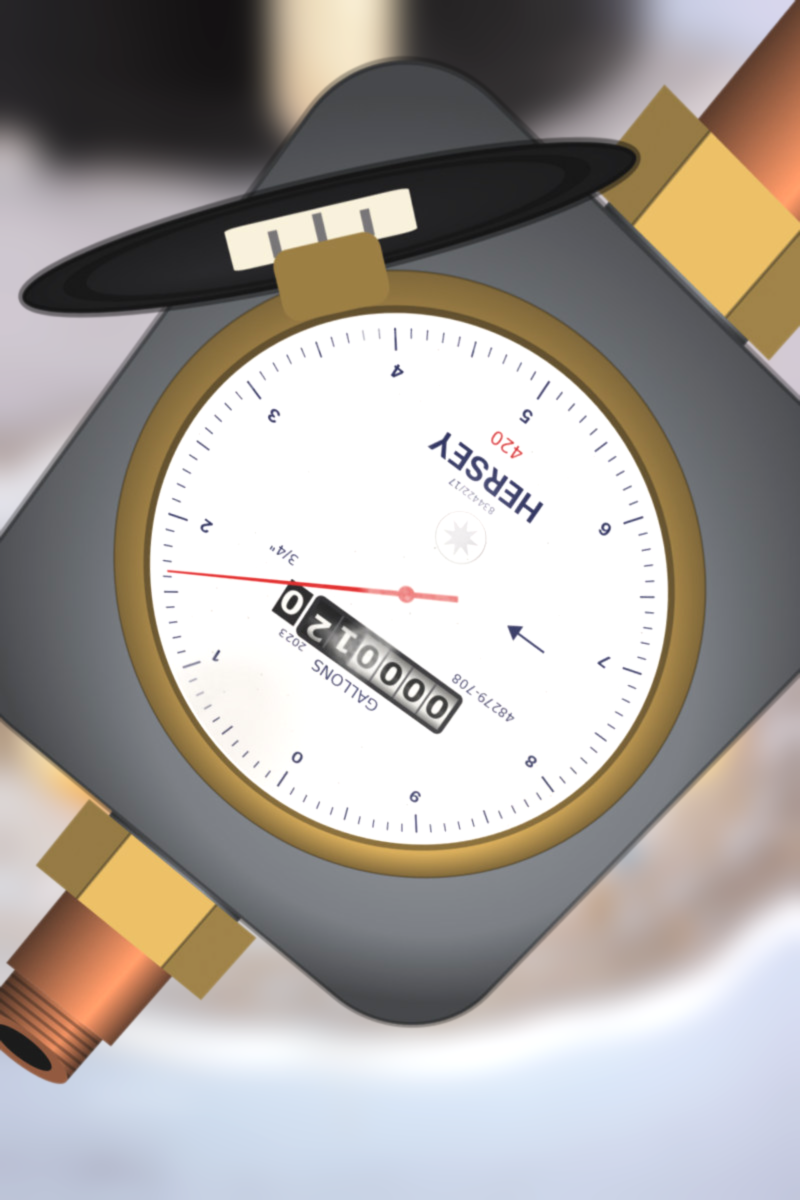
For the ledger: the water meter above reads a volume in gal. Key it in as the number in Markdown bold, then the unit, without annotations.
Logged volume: **121.6** gal
